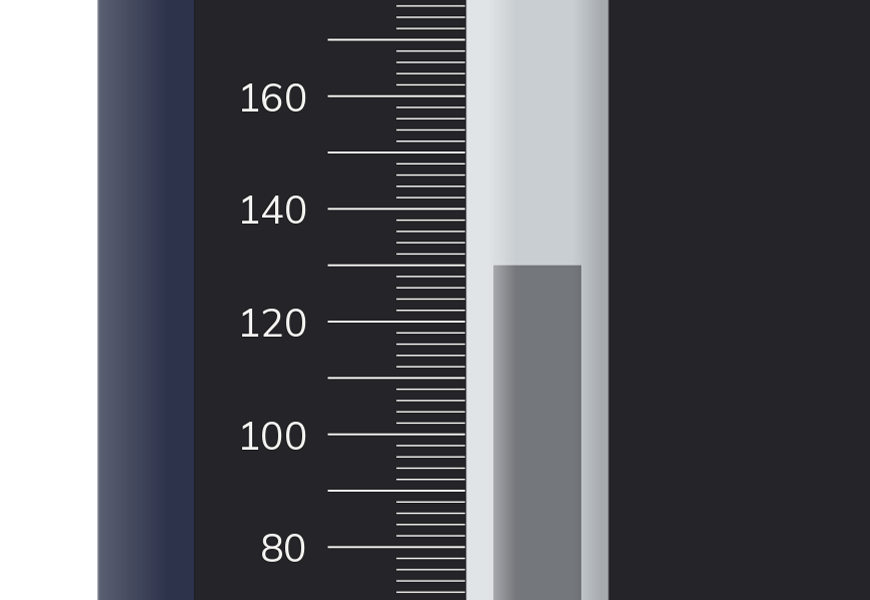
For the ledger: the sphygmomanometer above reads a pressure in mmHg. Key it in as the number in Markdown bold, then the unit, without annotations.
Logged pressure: **130** mmHg
